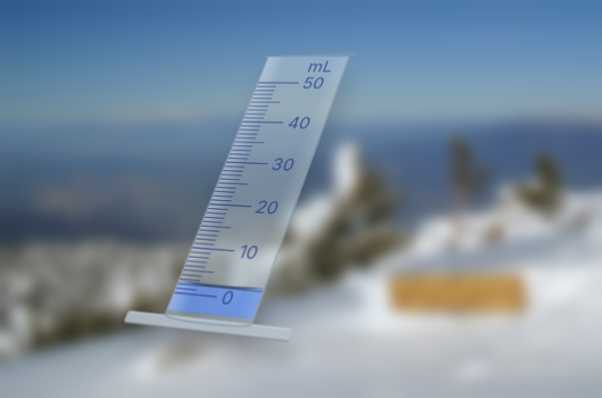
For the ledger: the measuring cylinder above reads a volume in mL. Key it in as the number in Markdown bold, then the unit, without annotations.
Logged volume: **2** mL
